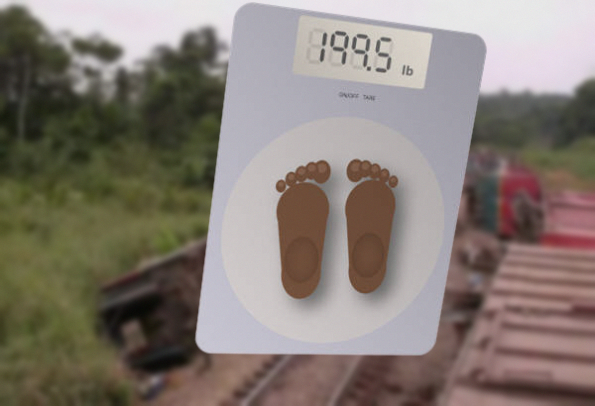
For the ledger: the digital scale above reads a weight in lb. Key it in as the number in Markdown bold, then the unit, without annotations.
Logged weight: **199.5** lb
